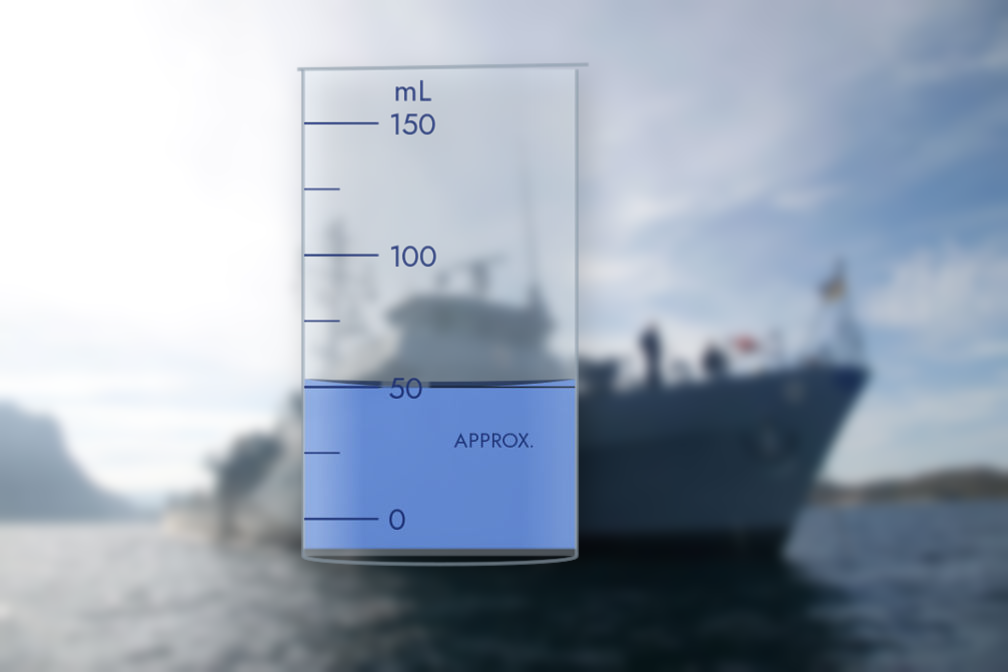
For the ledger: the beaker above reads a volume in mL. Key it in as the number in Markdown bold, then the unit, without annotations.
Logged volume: **50** mL
